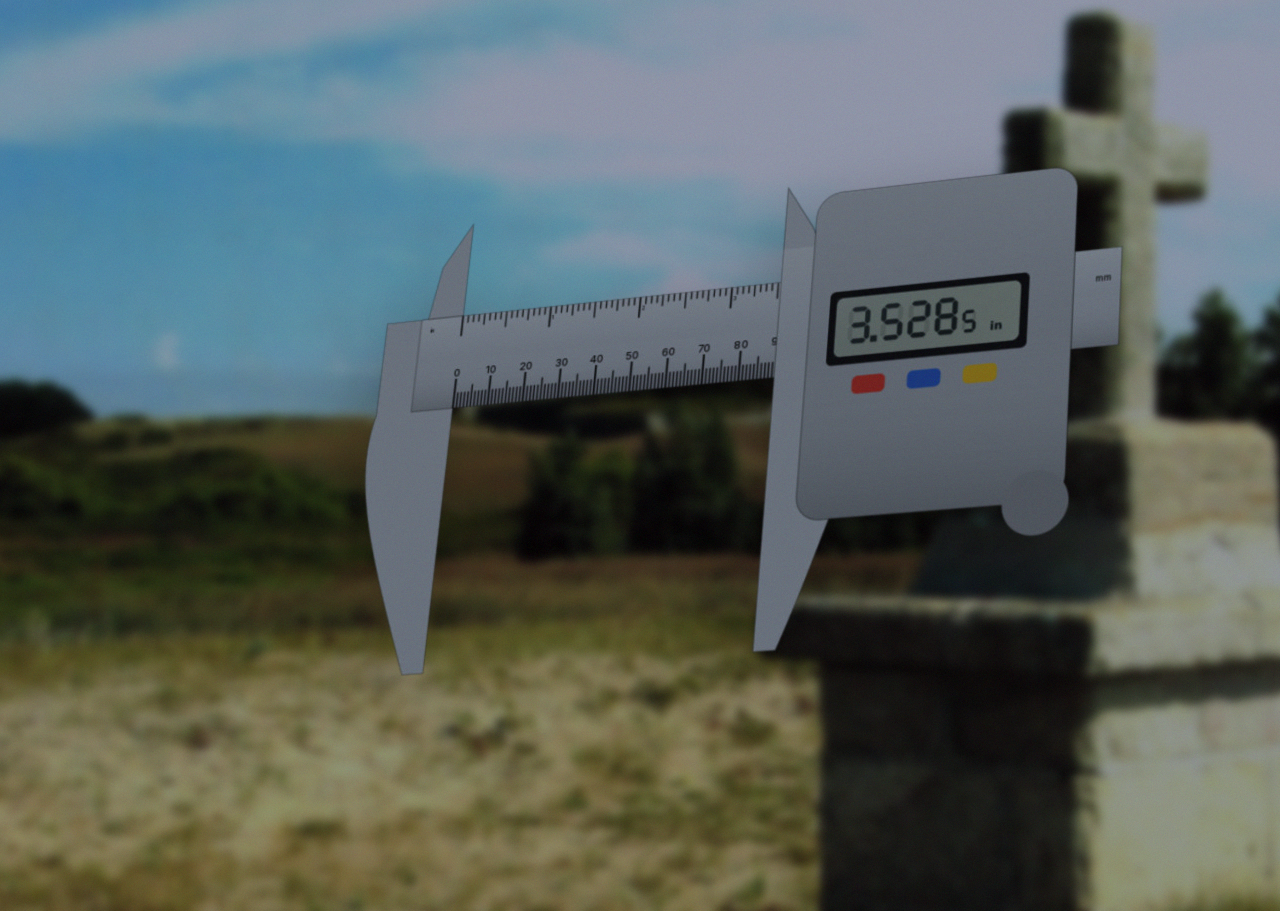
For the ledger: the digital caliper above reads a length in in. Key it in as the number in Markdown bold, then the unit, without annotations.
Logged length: **3.5285** in
